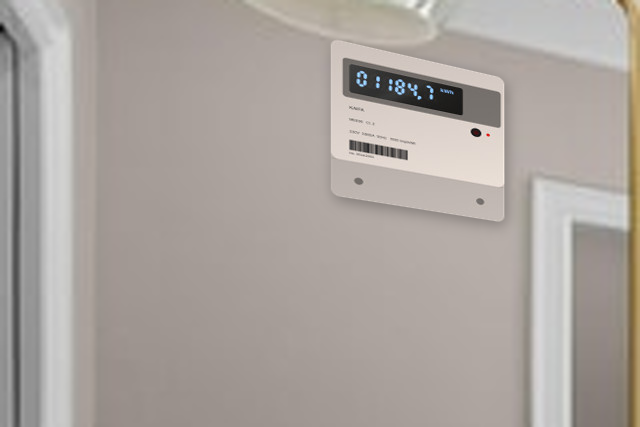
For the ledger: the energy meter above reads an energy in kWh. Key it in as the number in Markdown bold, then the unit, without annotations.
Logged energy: **1184.7** kWh
